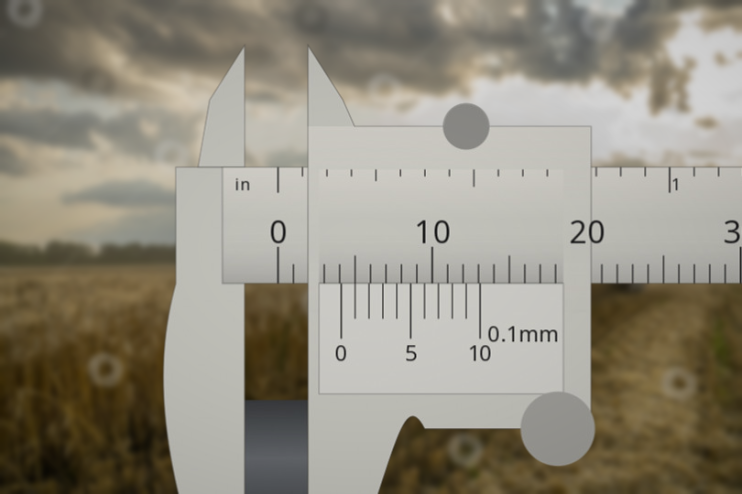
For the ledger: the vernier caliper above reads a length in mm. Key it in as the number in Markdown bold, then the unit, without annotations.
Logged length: **4.1** mm
